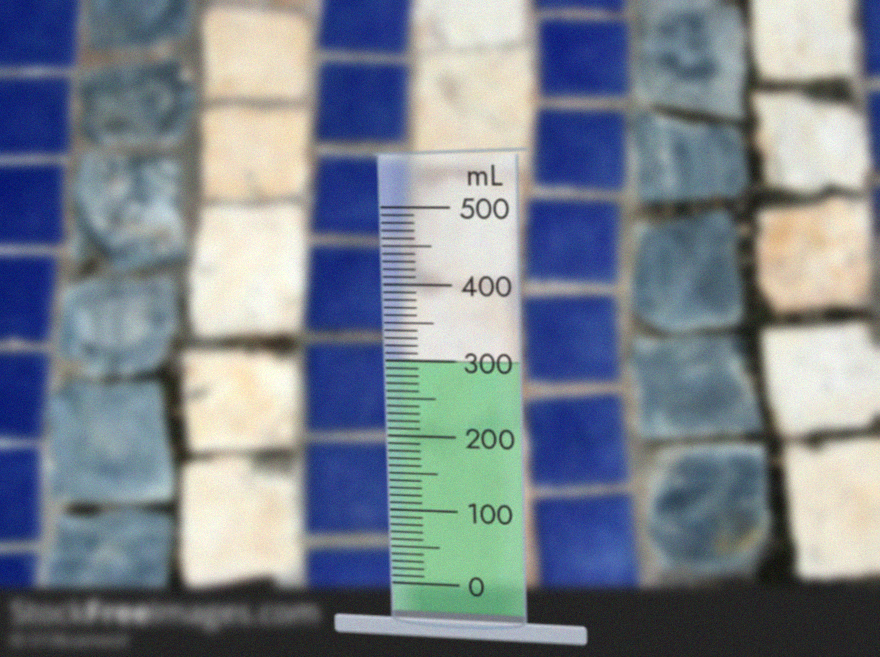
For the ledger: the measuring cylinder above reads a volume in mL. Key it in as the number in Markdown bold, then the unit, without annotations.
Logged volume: **300** mL
